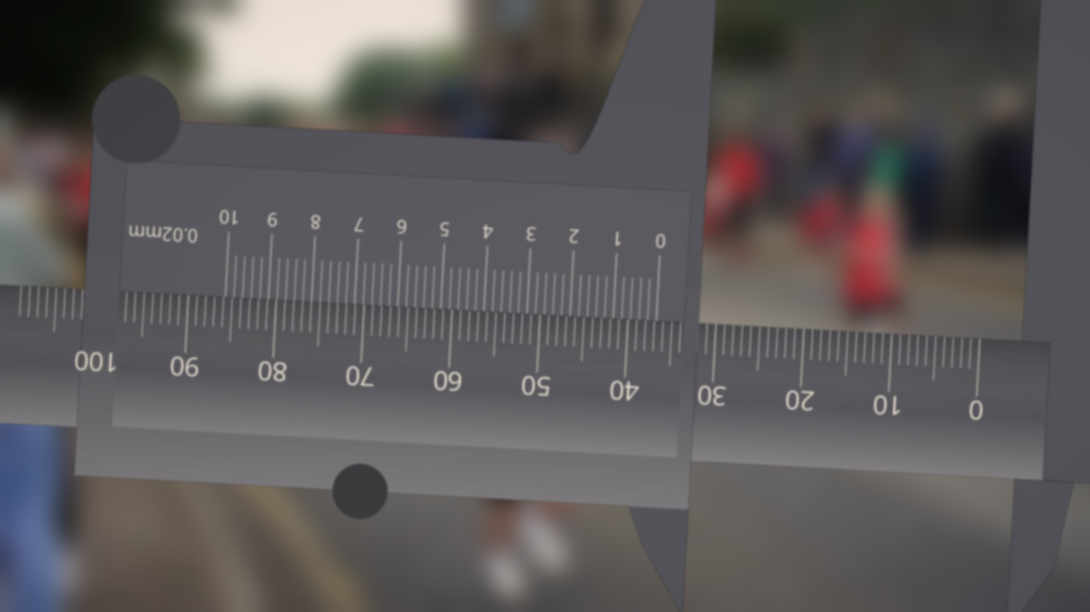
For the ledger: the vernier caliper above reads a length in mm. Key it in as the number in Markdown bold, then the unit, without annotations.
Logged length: **36.8** mm
